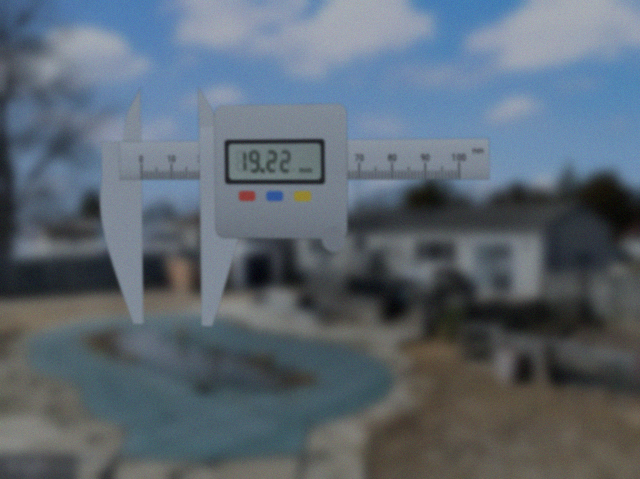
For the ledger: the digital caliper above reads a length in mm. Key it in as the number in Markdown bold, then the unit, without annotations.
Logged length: **19.22** mm
